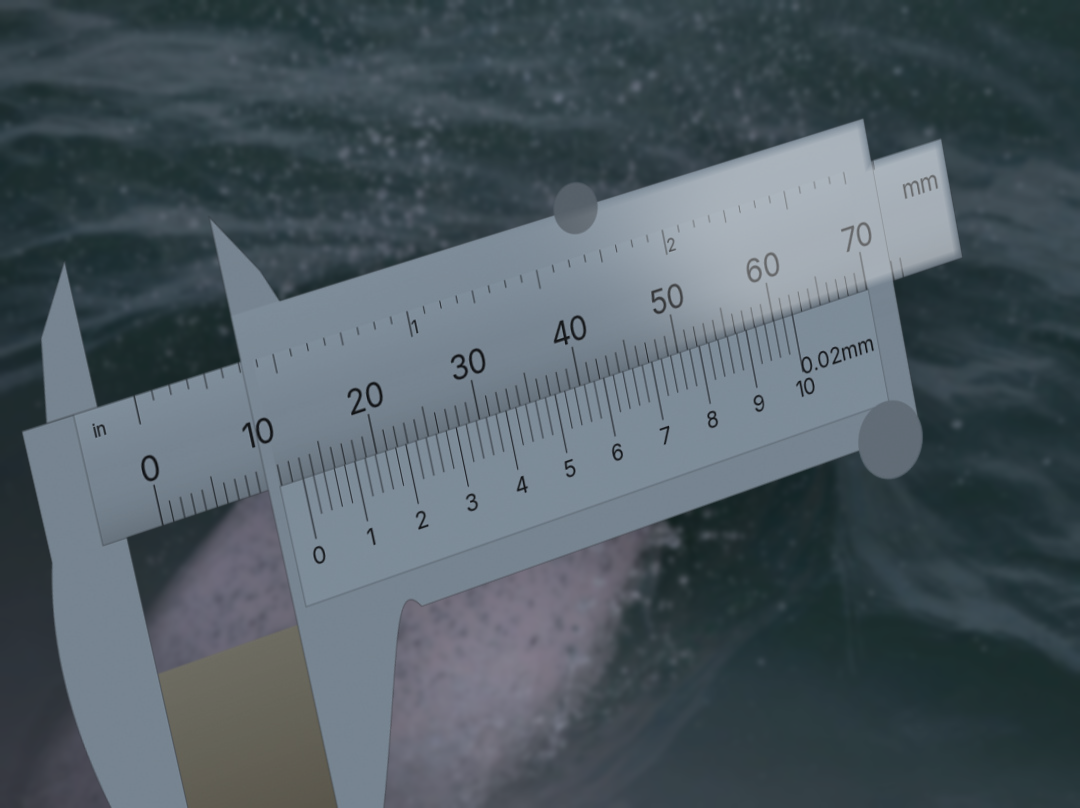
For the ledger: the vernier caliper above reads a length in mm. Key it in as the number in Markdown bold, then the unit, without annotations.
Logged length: **13.0** mm
